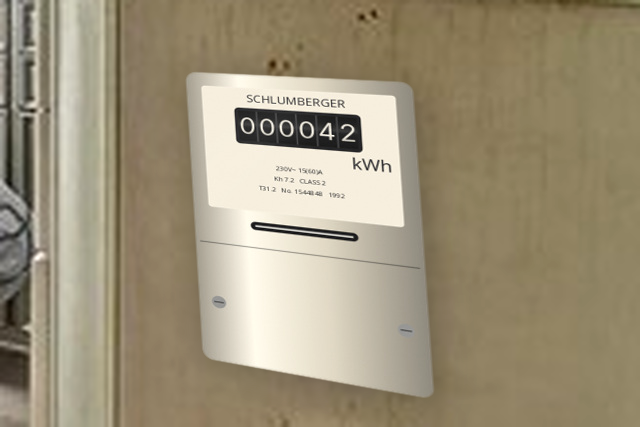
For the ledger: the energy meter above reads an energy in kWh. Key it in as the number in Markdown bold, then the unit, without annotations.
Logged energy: **42** kWh
